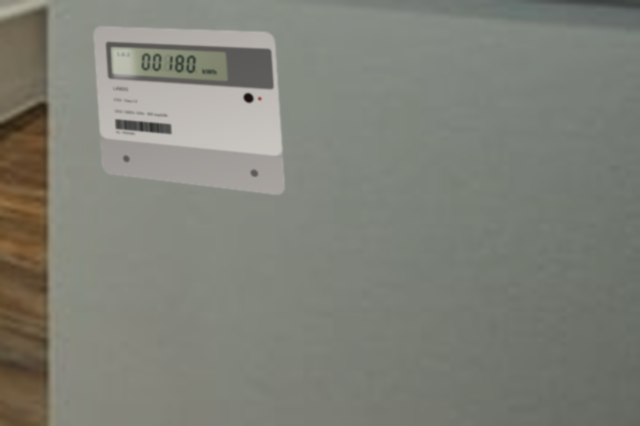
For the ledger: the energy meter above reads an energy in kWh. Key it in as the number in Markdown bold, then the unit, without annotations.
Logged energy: **180** kWh
